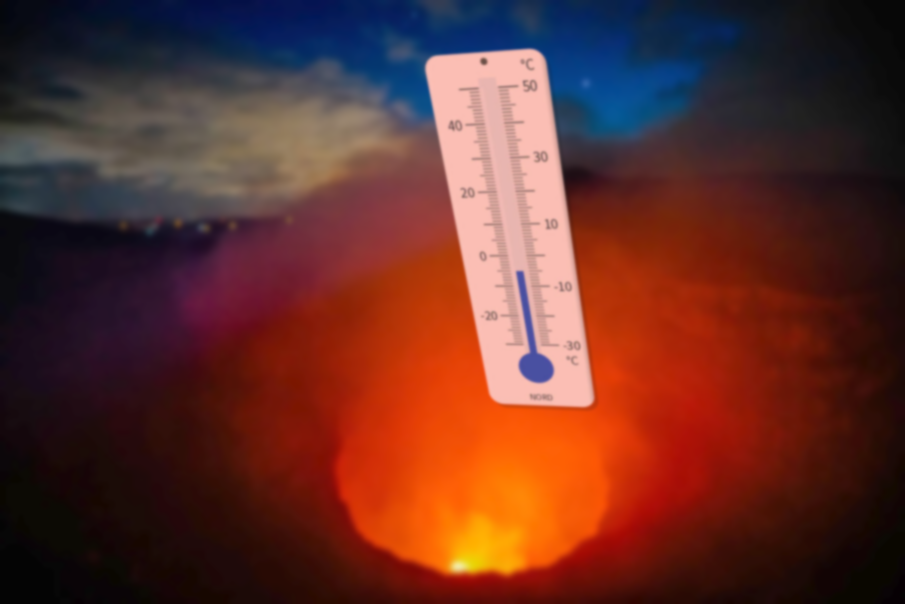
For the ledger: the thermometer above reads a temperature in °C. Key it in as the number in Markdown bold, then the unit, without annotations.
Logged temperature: **-5** °C
